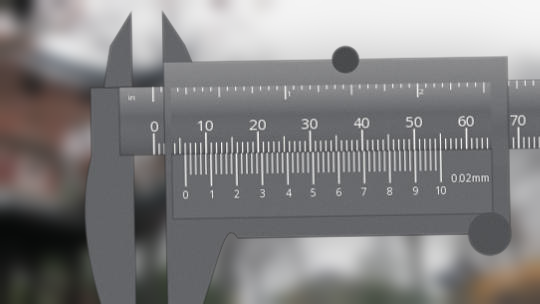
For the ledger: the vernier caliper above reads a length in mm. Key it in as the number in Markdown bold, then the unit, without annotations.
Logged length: **6.0** mm
